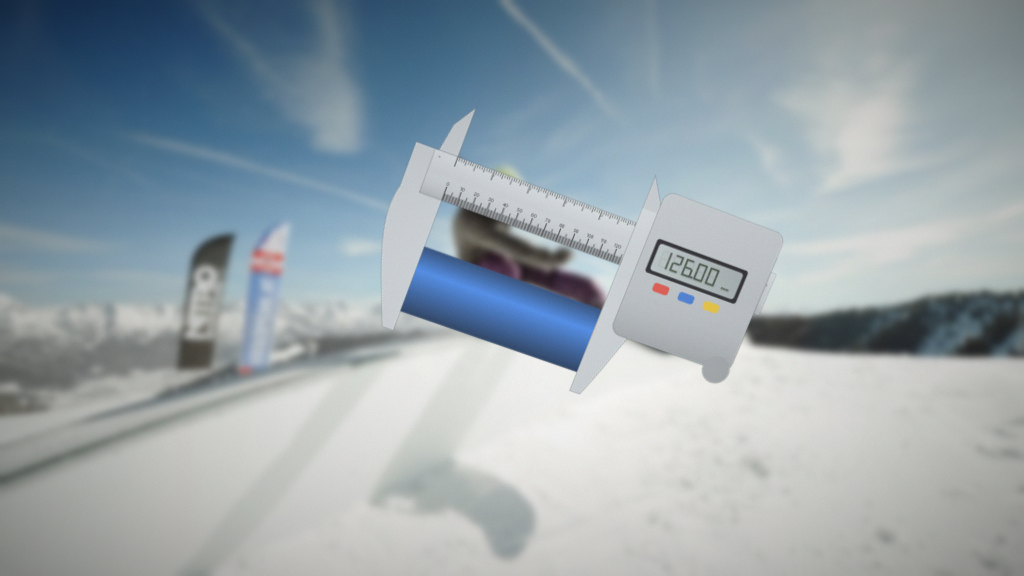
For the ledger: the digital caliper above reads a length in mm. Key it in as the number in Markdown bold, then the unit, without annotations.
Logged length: **126.00** mm
